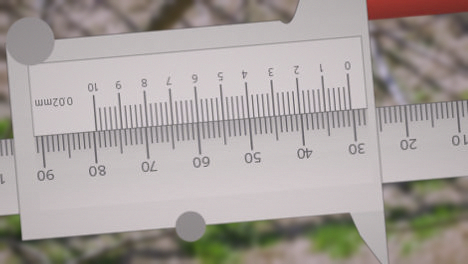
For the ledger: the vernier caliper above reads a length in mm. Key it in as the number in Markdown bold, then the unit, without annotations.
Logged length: **30.5** mm
